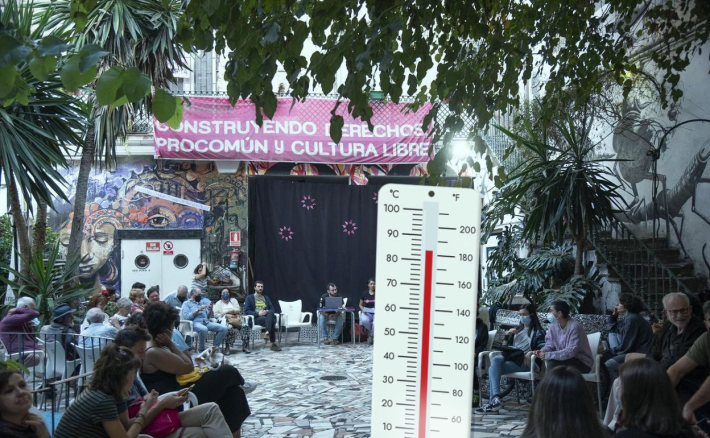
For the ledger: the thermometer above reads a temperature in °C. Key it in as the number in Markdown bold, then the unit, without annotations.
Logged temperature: **84** °C
